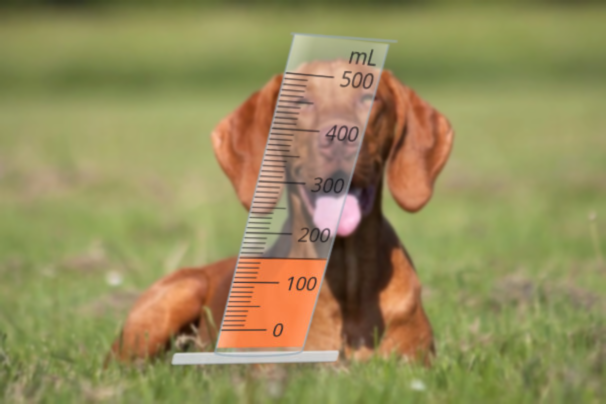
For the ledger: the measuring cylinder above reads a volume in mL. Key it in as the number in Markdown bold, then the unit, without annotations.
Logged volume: **150** mL
